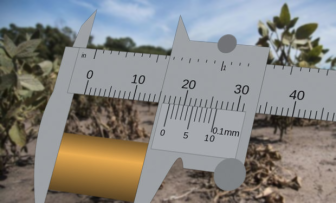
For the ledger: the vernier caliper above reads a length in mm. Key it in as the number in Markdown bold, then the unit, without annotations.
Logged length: **17.2** mm
